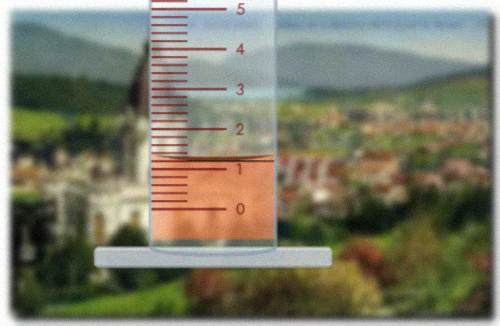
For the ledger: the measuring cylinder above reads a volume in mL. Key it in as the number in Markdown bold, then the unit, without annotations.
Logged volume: **1.2** mL
